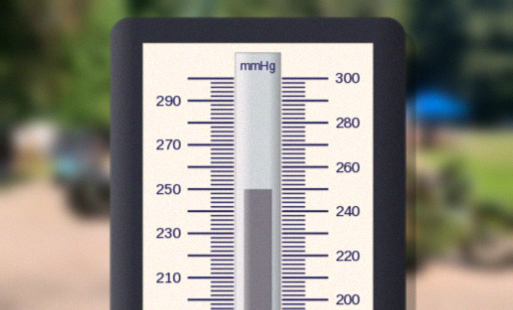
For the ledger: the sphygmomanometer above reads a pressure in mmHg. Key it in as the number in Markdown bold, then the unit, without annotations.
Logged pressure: **250** mmHg
